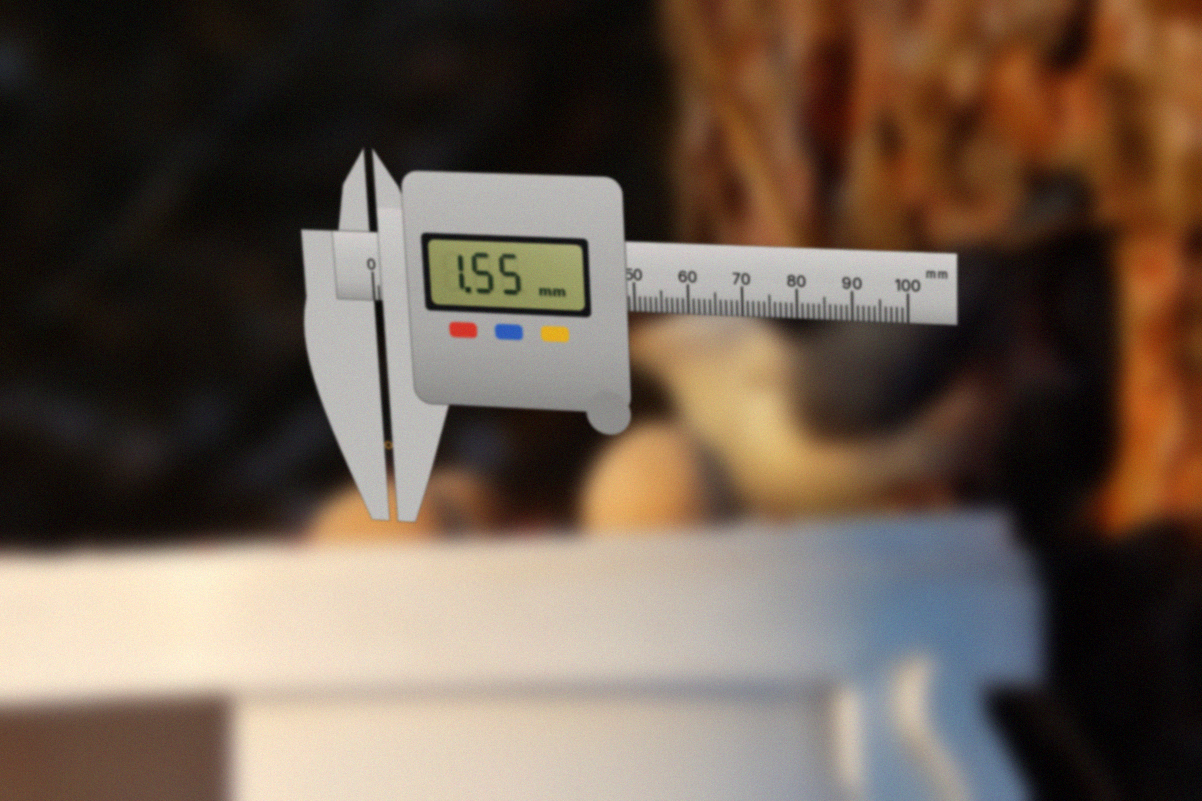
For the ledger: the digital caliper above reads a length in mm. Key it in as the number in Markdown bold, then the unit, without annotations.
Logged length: **1.55** mm
